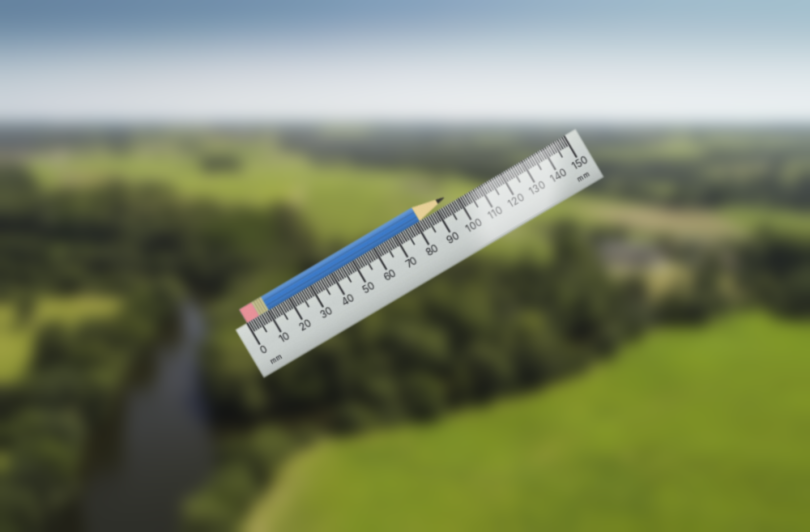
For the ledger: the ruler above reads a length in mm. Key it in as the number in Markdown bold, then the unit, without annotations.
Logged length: **95** mm
